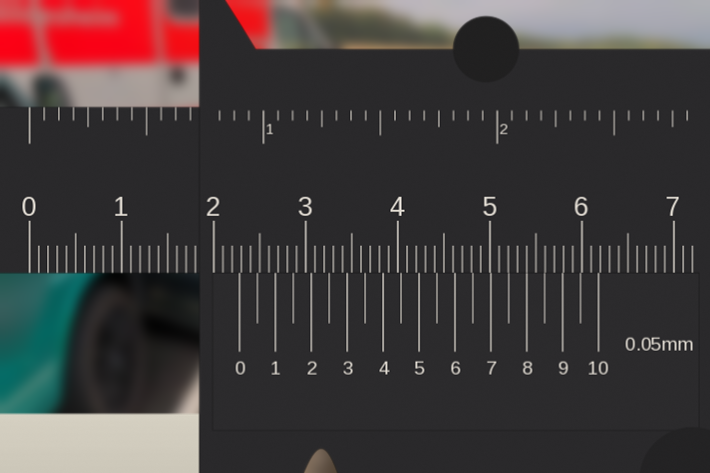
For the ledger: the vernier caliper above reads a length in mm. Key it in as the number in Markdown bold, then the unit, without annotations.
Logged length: **22.8** mm
